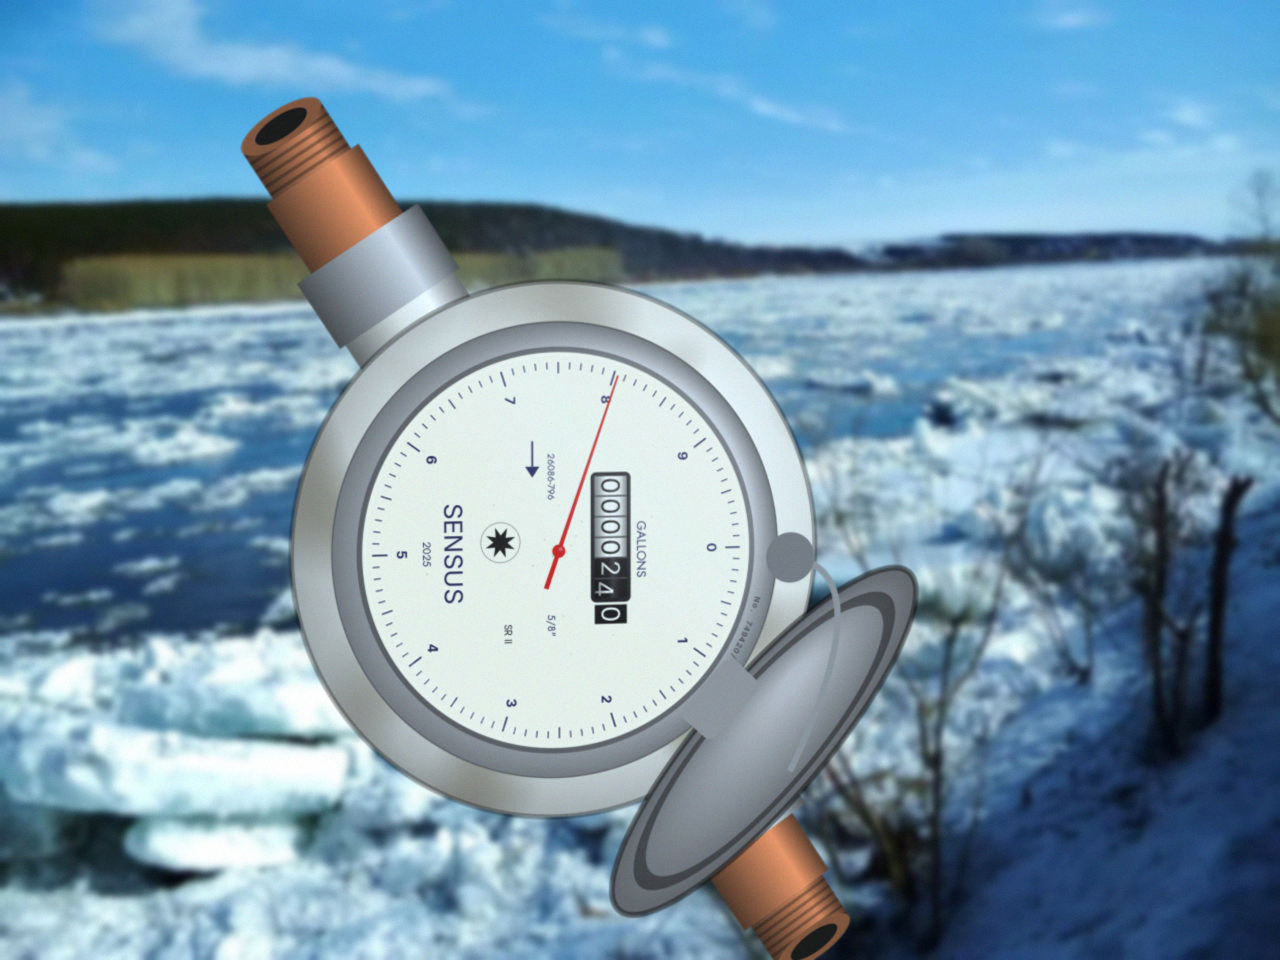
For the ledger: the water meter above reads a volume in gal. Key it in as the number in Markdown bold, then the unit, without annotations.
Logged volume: **238.0** gal
